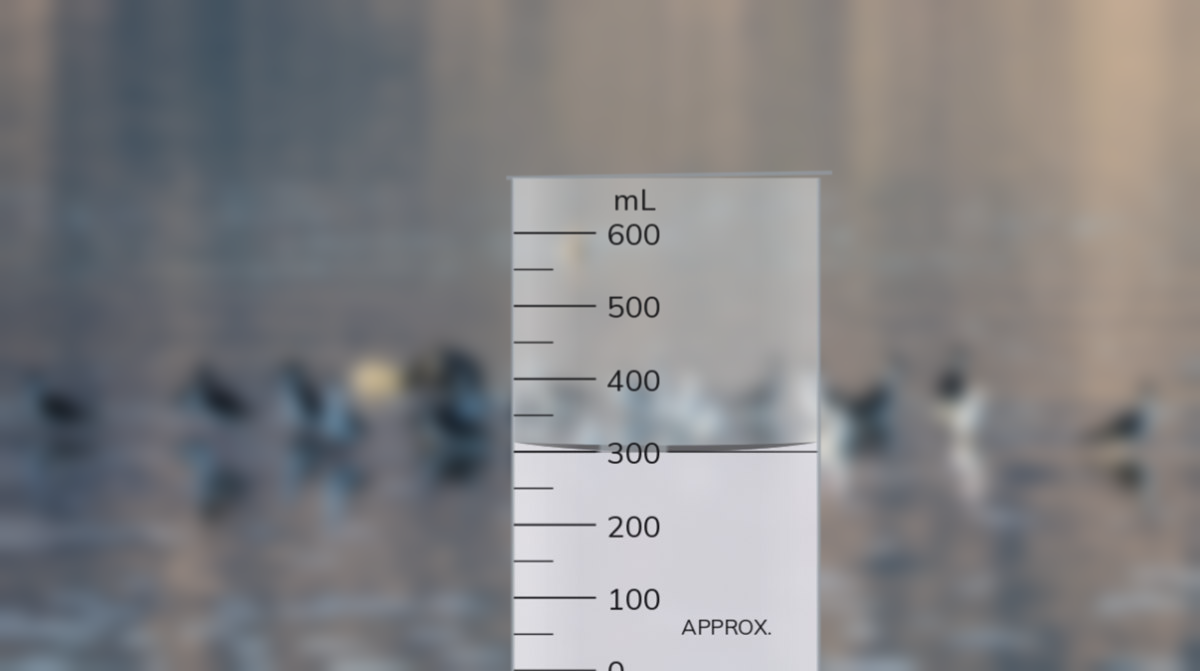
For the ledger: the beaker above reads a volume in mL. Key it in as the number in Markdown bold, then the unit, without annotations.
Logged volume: **300** mL
